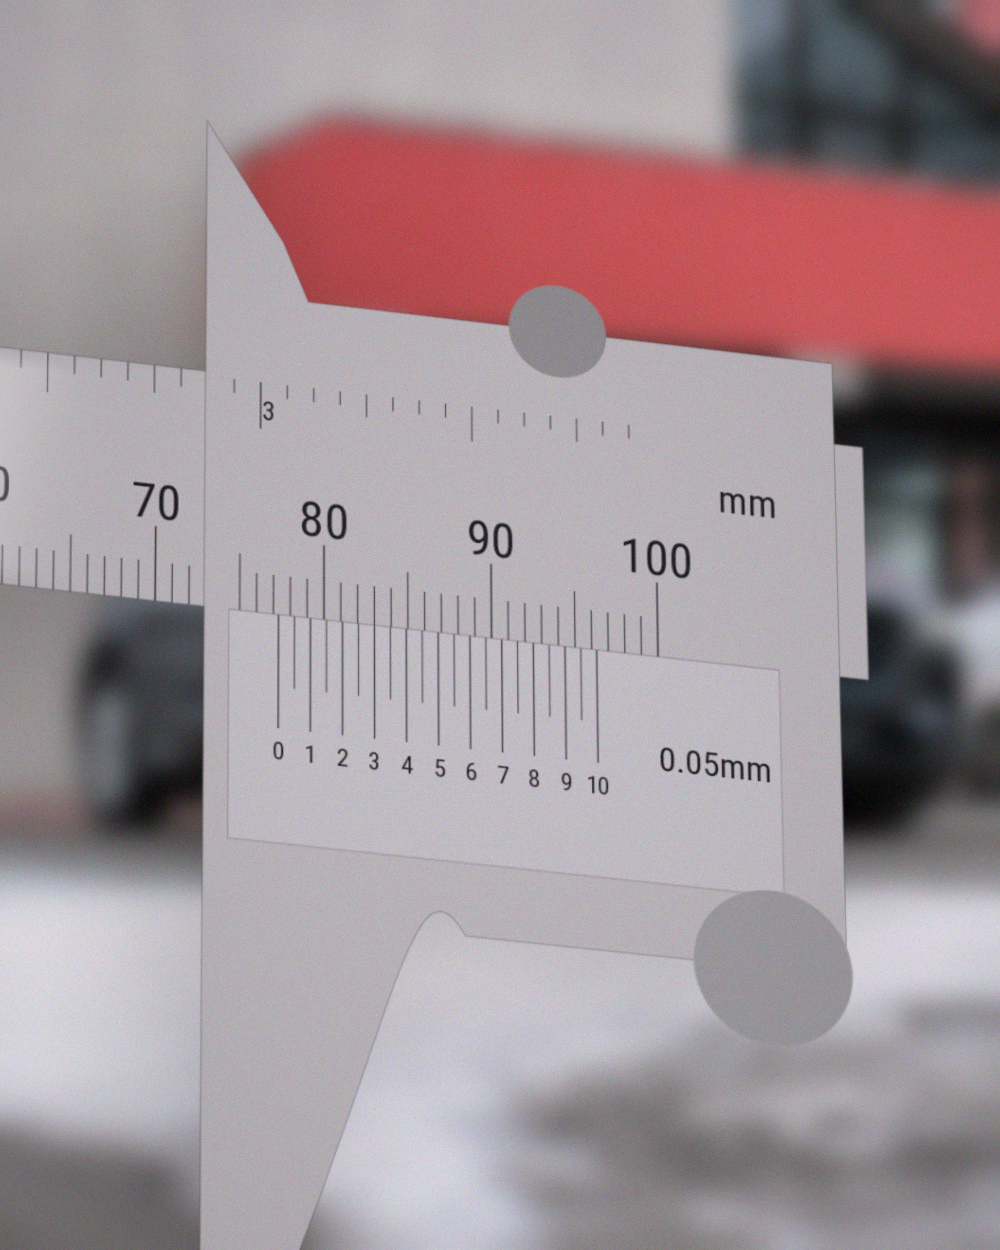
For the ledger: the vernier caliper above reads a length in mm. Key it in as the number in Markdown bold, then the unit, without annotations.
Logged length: **77.3** mm
